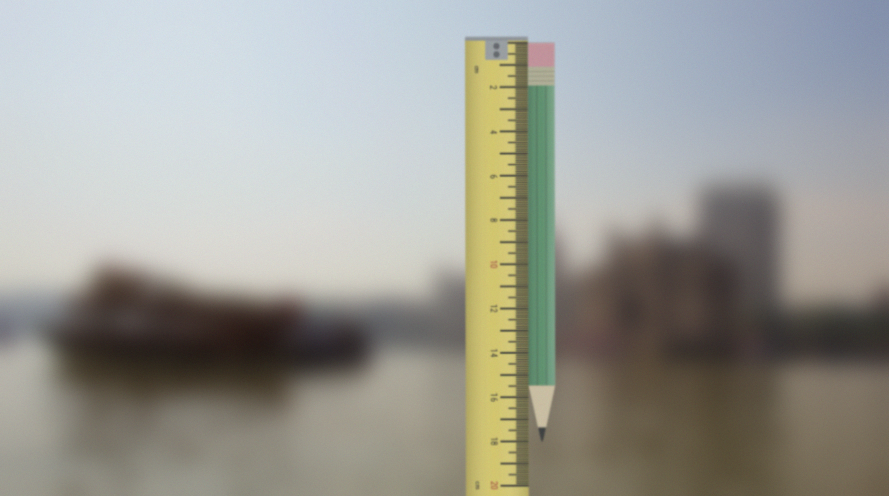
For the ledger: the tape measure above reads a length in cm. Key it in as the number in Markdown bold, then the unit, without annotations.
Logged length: **18** cm
